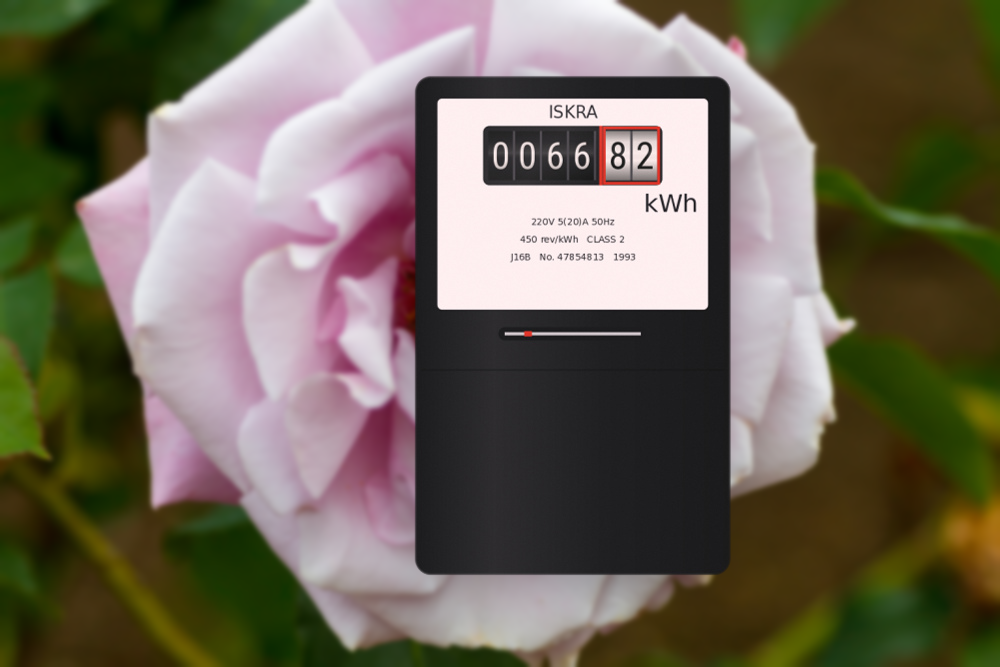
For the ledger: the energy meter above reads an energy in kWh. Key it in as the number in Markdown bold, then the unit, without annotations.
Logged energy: **66.82** kWh
